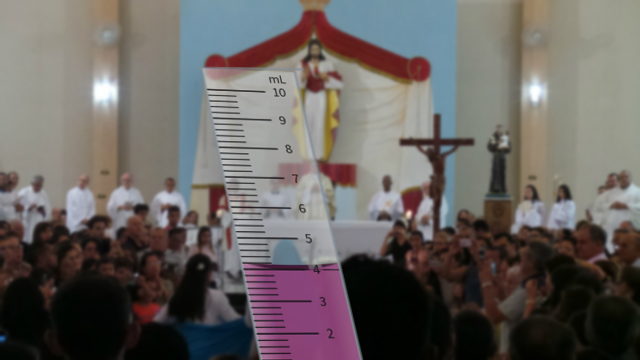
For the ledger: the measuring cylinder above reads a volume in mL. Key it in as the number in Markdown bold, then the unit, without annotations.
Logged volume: **4** mL
